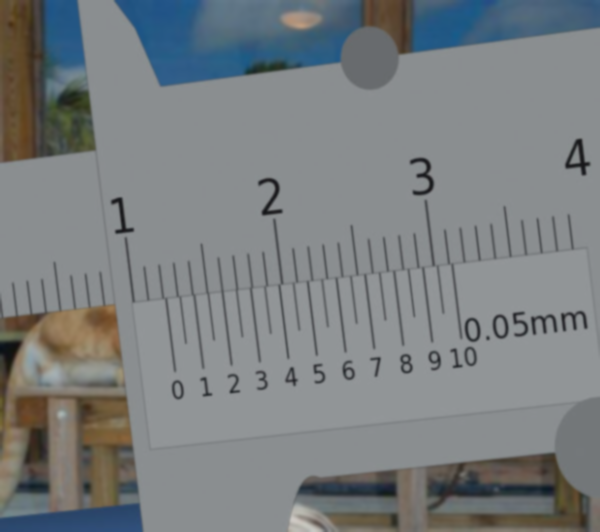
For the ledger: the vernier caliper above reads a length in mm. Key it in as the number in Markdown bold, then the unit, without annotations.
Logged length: **12.2** mm
